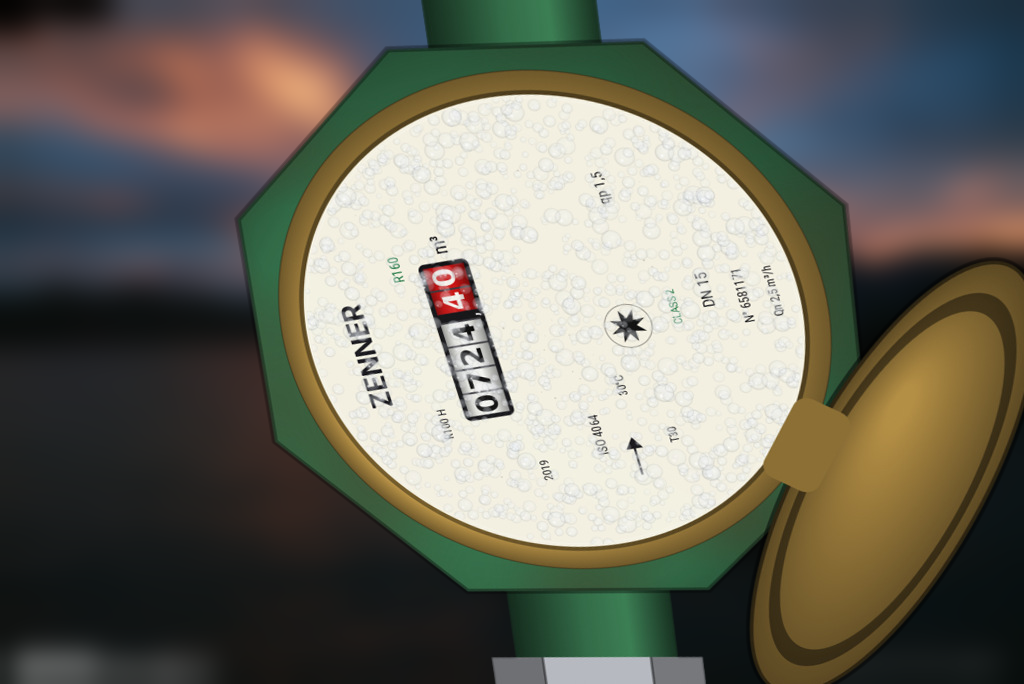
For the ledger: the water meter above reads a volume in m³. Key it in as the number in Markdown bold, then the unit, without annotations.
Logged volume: **724.40** m³
